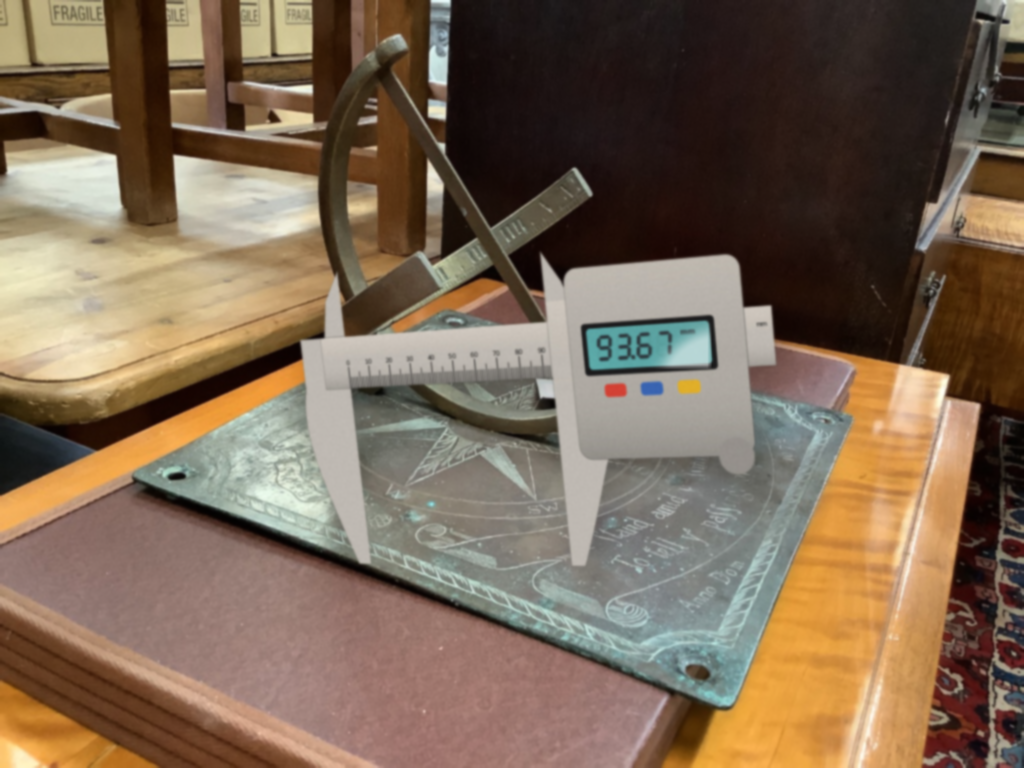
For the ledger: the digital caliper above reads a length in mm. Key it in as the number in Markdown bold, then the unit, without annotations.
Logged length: **93.67** mm
